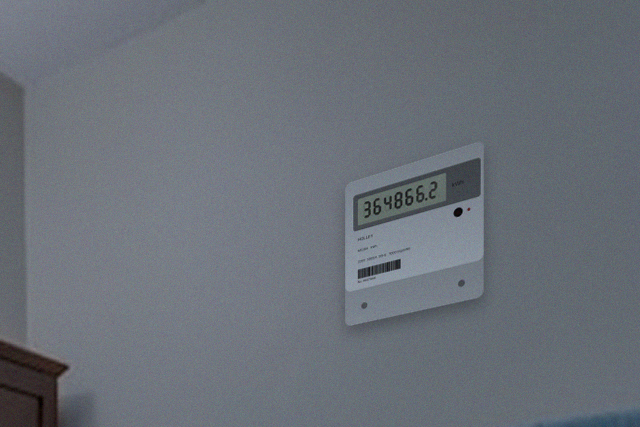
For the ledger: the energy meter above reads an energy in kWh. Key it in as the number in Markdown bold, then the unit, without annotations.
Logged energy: **364866.2** kWh
